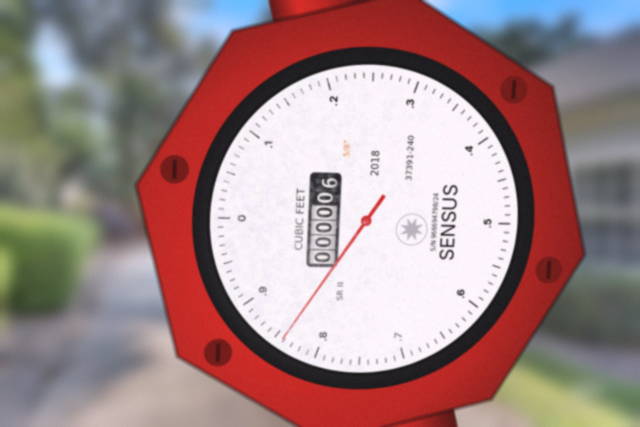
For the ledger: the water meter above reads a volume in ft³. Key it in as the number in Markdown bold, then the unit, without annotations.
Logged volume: **5.84** ft³
